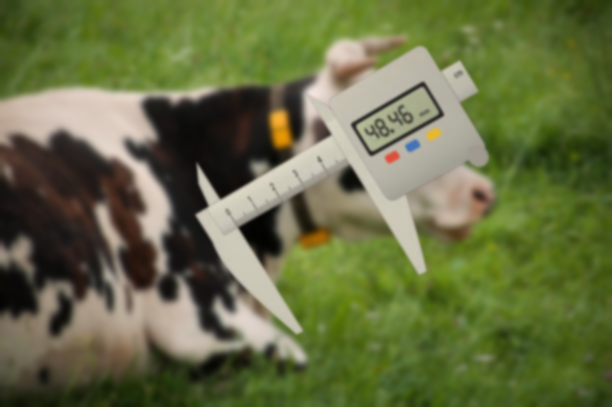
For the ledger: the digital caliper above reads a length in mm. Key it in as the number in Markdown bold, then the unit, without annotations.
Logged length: **48.46** mm
